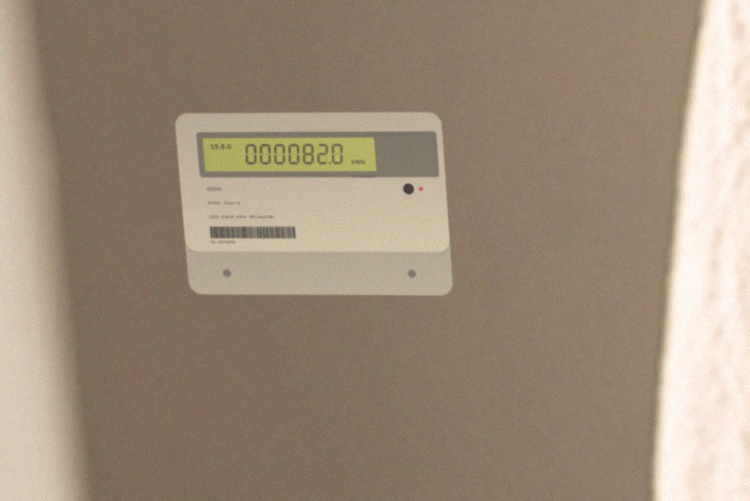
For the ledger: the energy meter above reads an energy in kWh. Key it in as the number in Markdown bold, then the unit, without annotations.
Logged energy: **82.0** kWh
